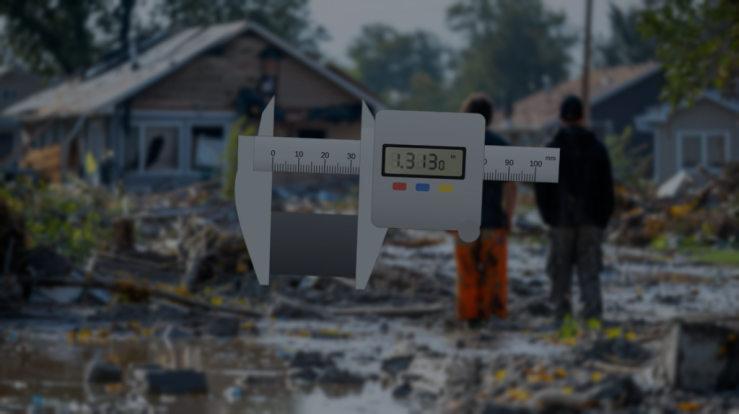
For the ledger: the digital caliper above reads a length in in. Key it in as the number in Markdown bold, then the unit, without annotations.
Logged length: **1.3130** in
